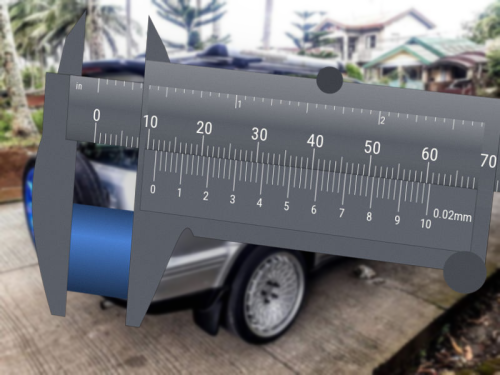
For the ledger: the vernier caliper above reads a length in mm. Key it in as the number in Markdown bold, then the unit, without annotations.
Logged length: **11.6** mm
